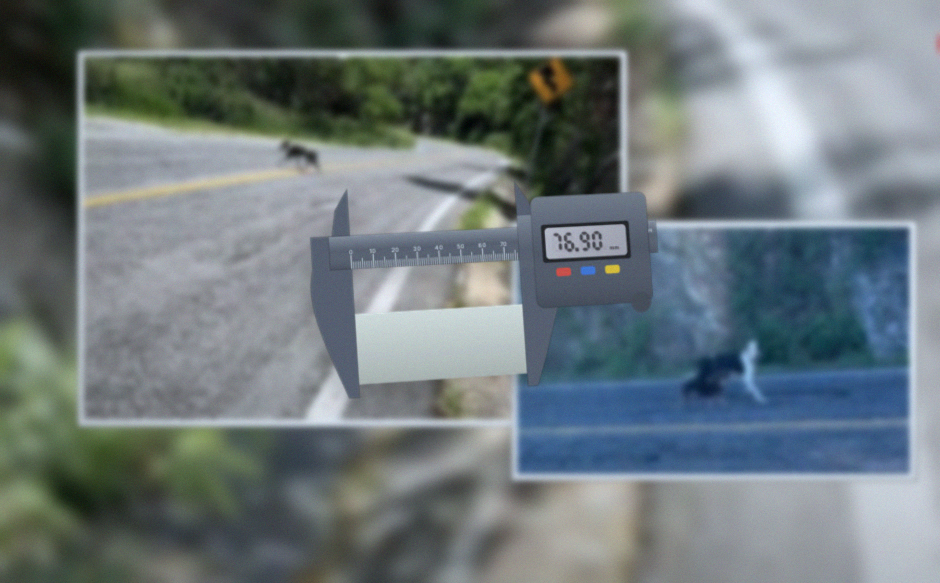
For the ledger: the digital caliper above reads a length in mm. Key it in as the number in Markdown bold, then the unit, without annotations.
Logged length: **76.90** mm
